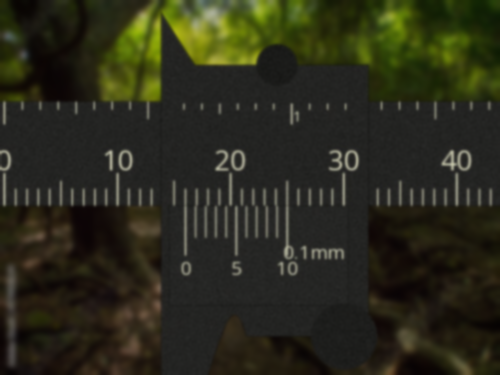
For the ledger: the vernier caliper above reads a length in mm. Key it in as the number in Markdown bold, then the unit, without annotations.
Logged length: **16.0** mm
